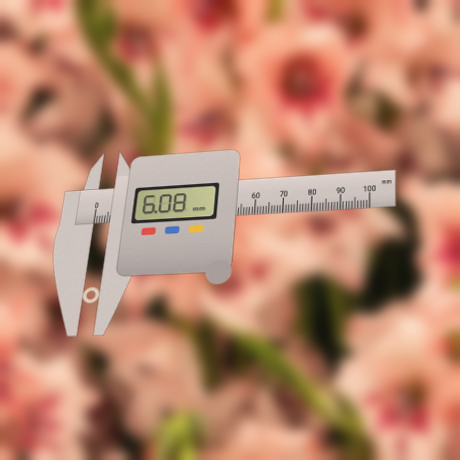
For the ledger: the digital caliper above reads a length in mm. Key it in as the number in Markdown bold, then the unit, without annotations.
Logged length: **6.08** mm
